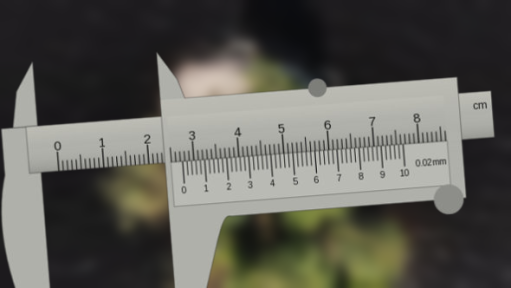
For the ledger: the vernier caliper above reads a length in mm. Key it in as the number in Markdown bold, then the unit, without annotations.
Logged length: **27.5** mm
